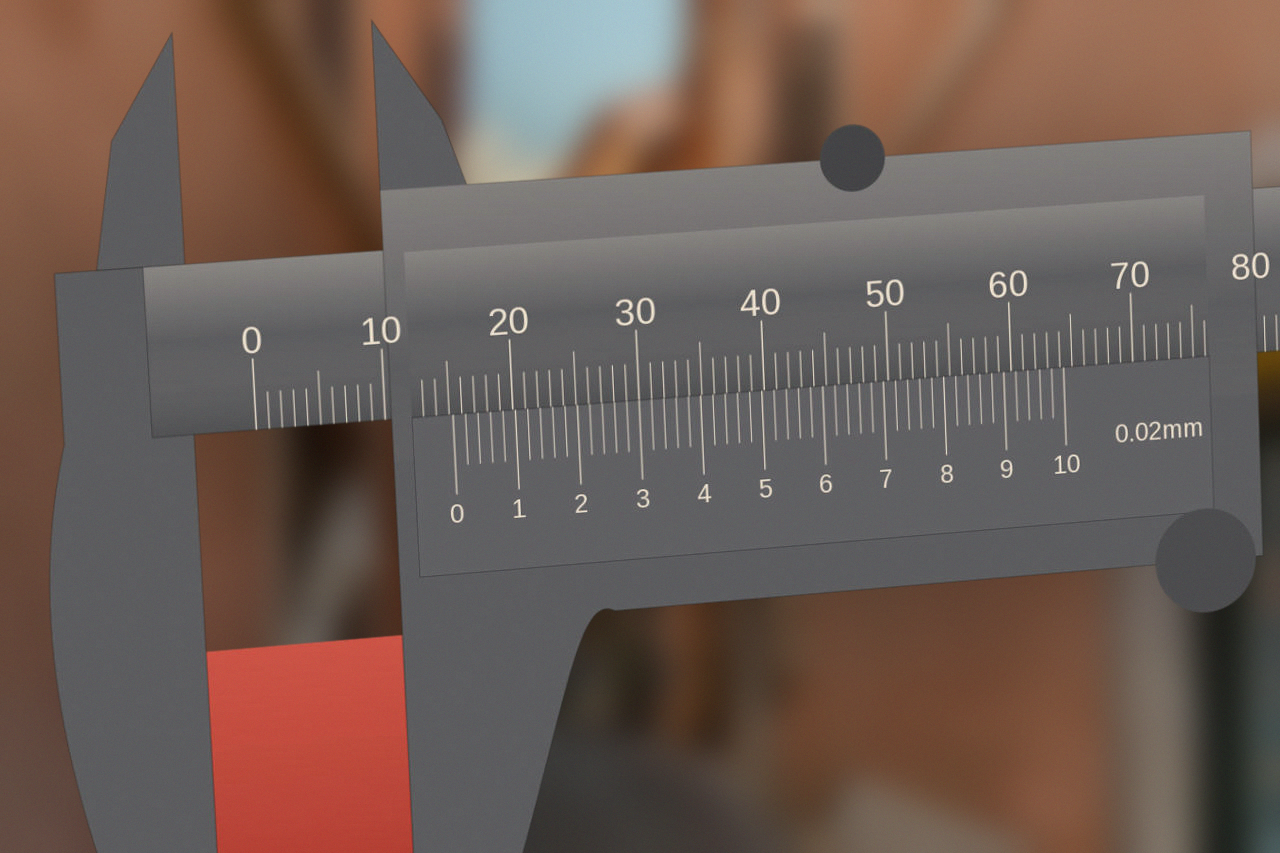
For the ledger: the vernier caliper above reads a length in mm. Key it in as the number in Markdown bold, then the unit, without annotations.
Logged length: **15.3** mm
